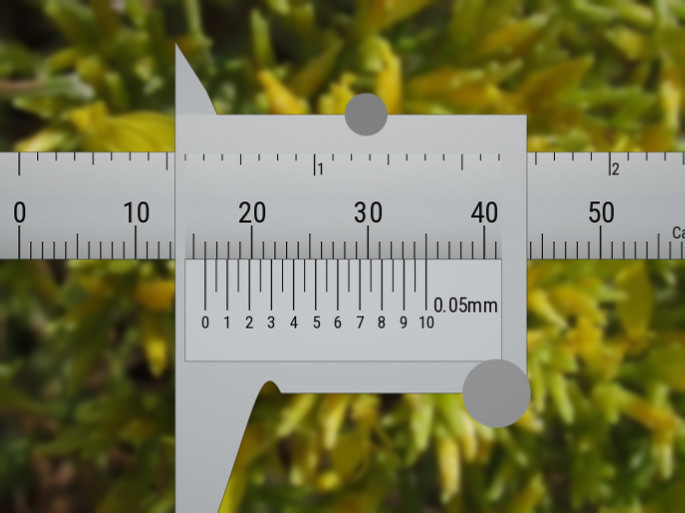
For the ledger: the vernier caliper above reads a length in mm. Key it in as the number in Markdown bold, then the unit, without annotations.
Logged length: **16.0** mm
